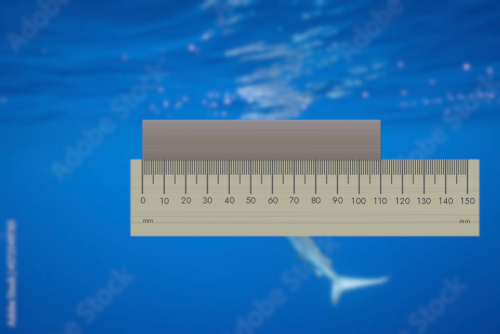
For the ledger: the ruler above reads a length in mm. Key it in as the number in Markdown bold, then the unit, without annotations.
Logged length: **110** mm
